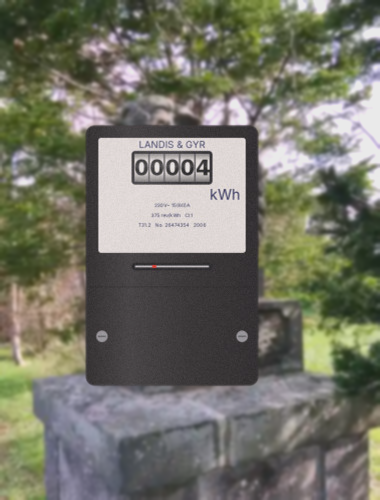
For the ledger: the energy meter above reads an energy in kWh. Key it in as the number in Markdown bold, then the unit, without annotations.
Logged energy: **4** kWh
